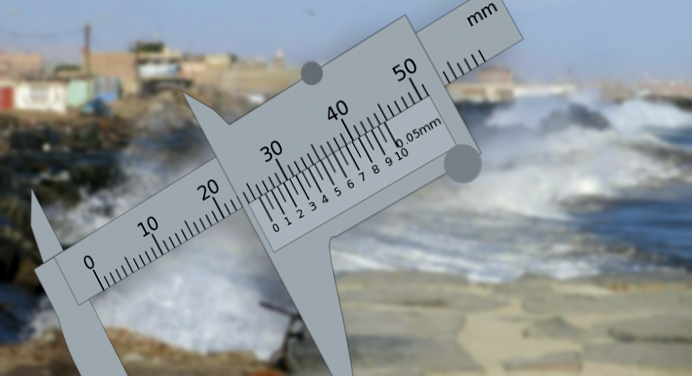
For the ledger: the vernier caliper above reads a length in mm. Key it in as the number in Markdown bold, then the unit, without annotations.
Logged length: **25.6** mm
